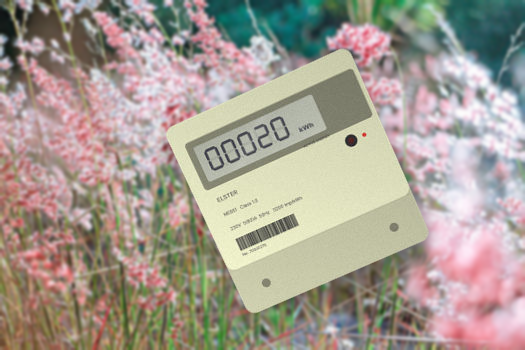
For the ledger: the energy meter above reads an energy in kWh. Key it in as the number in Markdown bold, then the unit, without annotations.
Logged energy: **20** kWh
